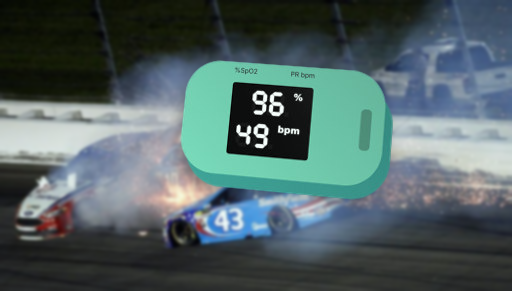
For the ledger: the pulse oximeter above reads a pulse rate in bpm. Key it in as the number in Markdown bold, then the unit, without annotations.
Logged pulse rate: **49** bpm
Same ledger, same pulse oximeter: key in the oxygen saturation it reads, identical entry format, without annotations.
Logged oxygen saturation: **96** %
